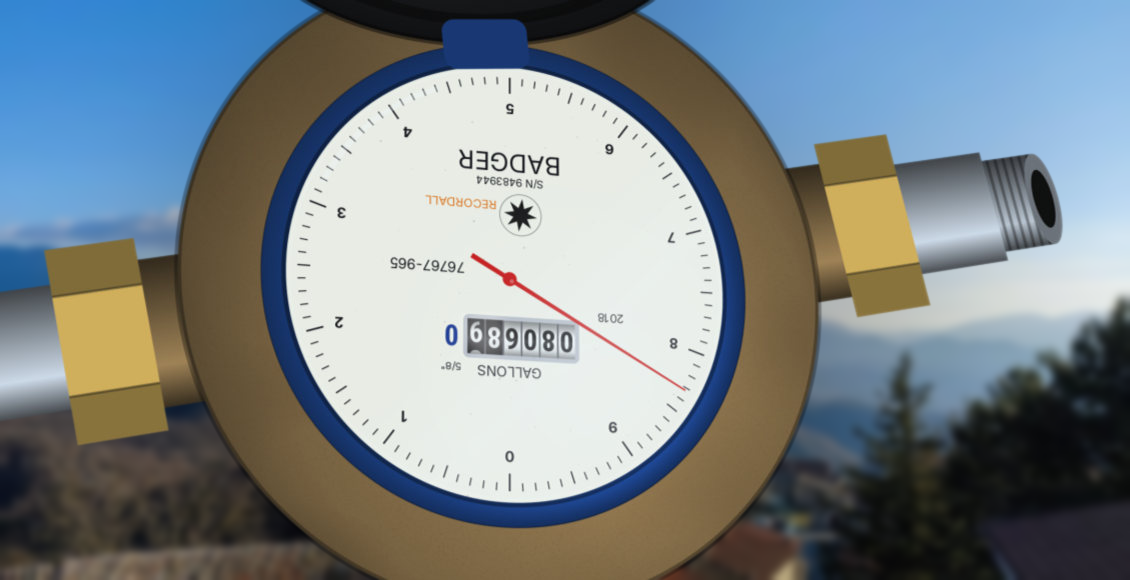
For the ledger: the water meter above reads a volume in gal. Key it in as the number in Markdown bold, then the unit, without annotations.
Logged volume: **806888.3** gal
